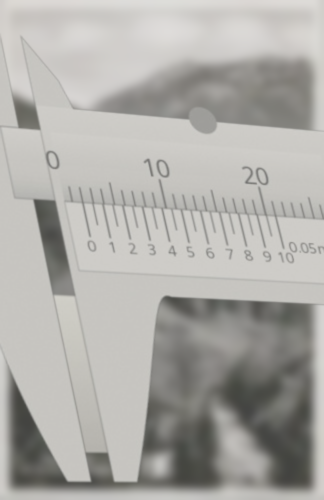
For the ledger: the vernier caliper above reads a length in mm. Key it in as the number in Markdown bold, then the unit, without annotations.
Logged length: **2.0** mm
